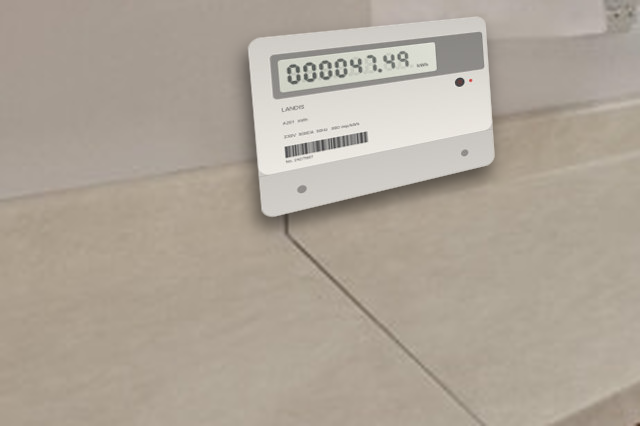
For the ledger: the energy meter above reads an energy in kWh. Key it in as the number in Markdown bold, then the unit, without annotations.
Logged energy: **47.49** kWh
